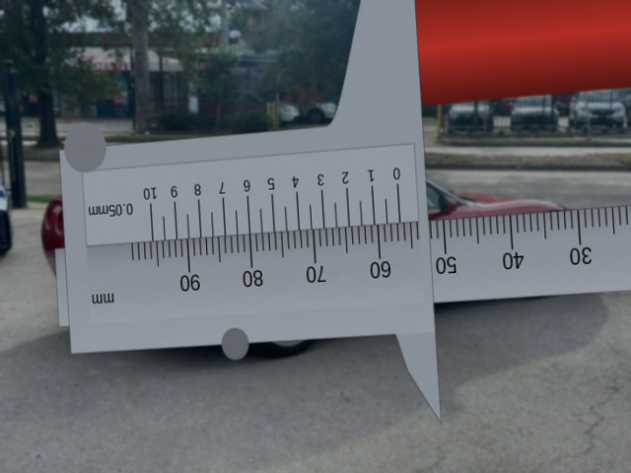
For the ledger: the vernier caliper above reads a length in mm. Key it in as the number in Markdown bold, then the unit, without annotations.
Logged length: **56.6** mm
